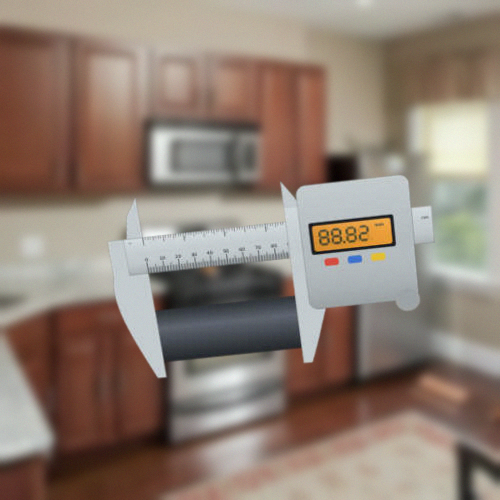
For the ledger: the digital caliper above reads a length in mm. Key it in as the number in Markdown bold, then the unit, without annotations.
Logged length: **88.82** mm
